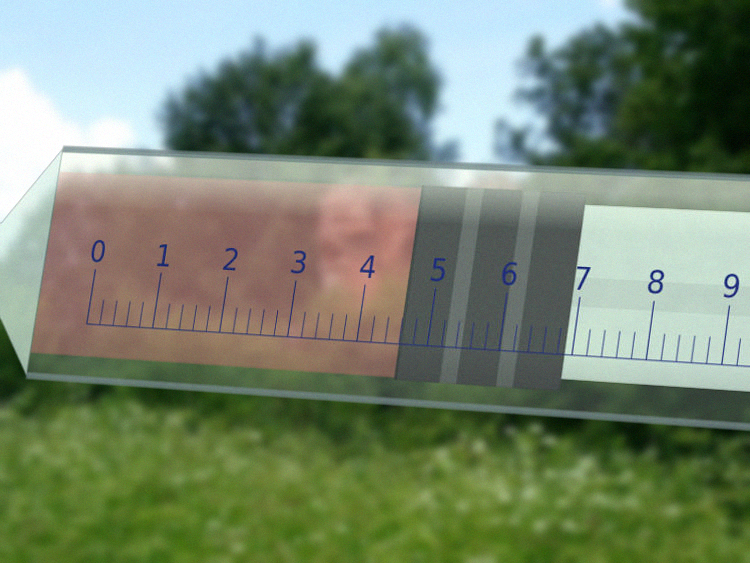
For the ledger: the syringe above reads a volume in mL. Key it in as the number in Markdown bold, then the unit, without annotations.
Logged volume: **4.6** mL
